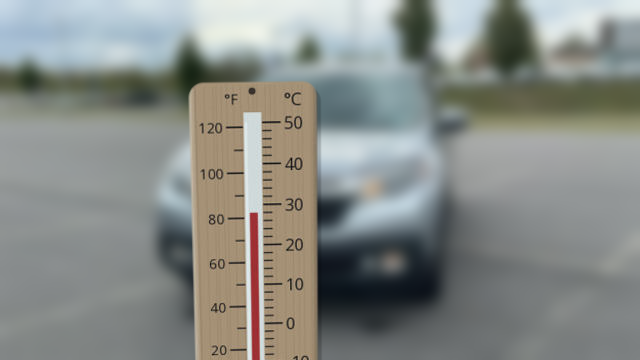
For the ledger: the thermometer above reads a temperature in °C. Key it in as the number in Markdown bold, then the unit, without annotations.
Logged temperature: **28** °C
